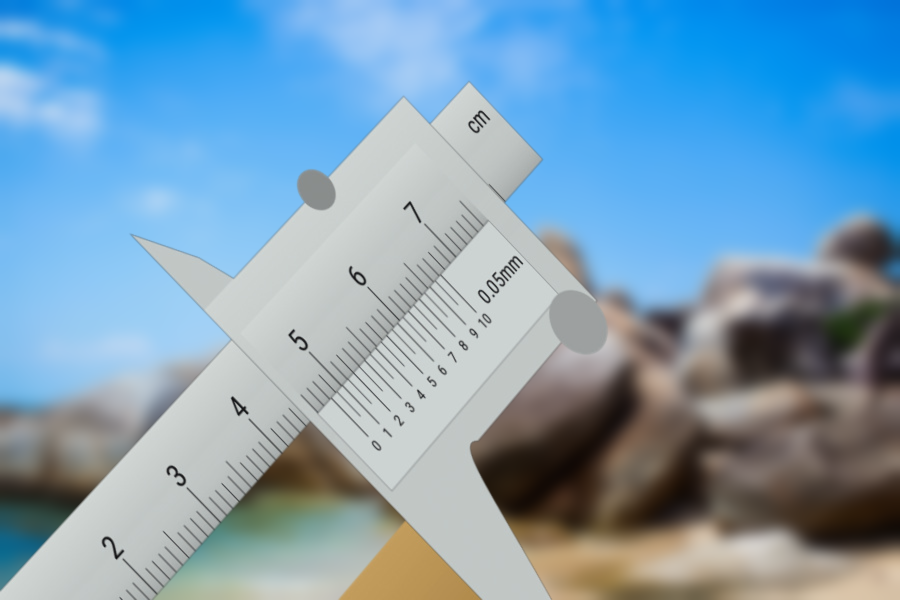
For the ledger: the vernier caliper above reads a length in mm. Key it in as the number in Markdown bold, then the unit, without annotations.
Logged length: **48.2** mm
